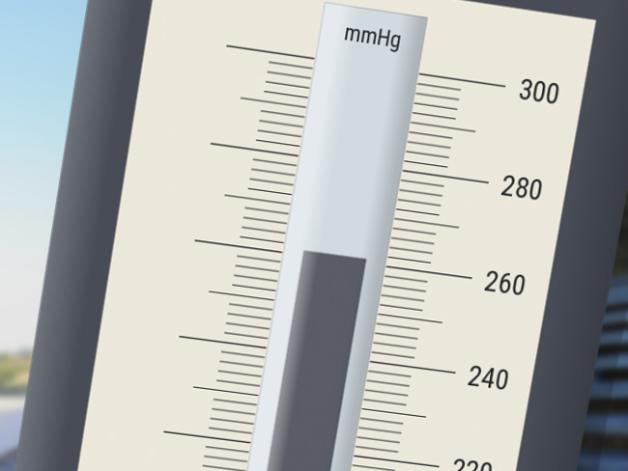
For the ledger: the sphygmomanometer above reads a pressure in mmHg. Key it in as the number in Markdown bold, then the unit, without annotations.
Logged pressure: **261** mmHg
